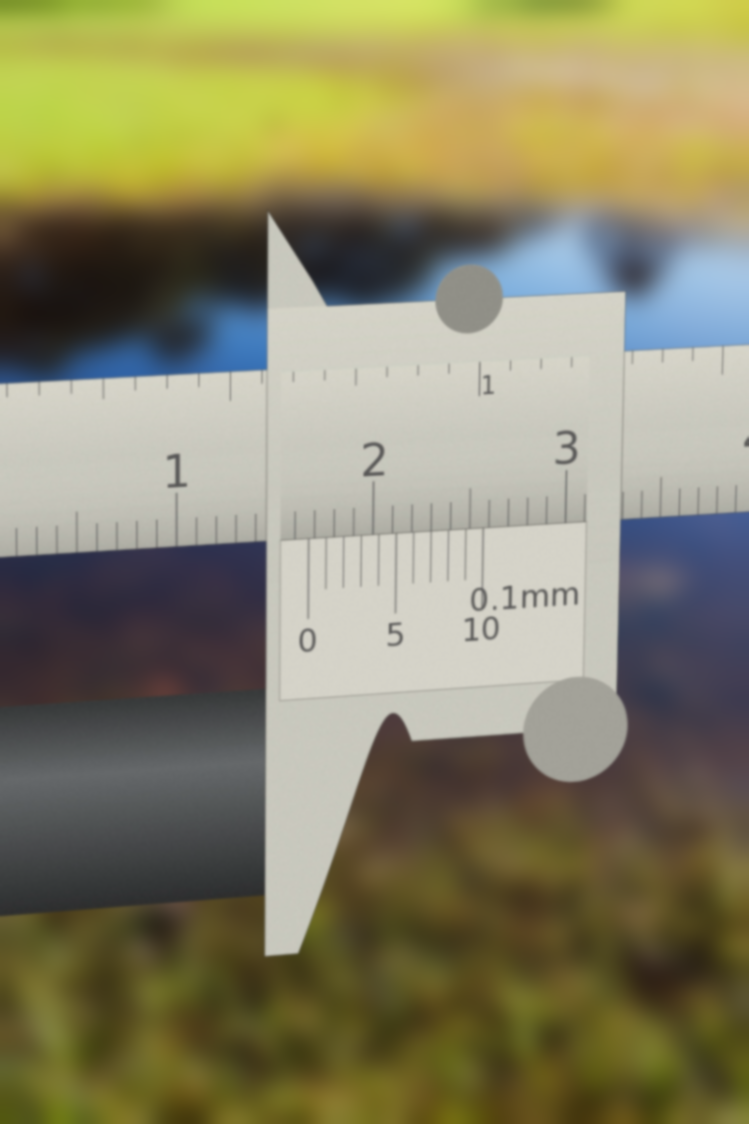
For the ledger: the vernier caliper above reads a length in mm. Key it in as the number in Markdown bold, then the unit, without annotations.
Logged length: **16.7** mm
